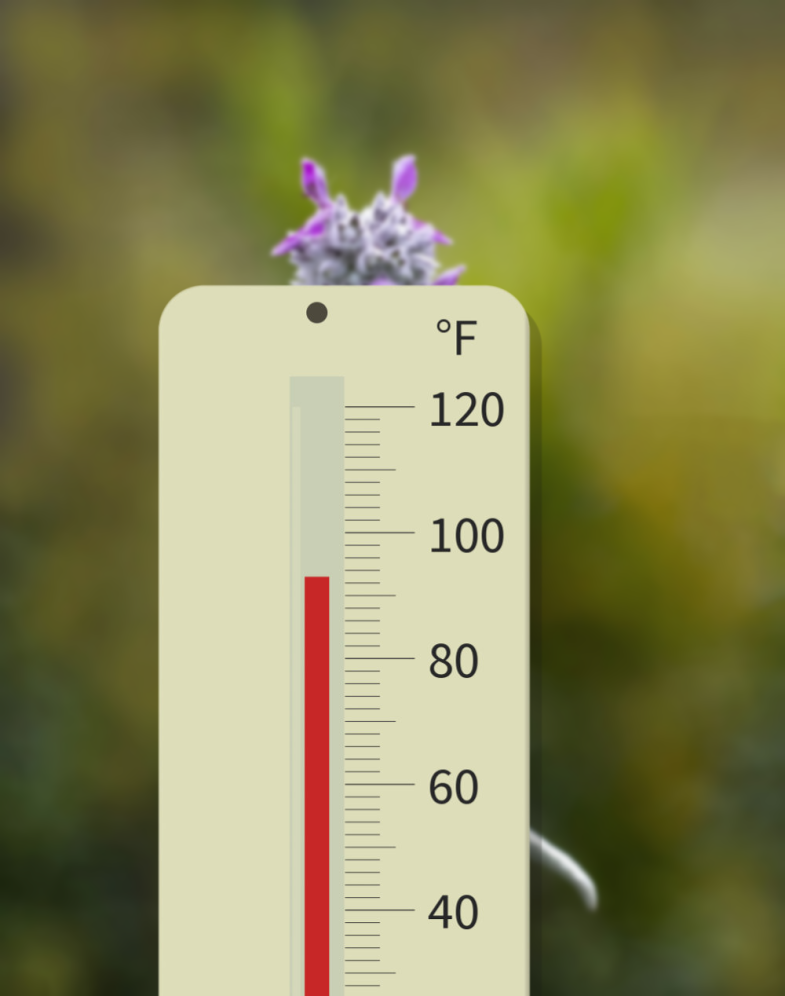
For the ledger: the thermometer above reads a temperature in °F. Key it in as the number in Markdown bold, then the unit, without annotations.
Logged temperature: **93** °F
